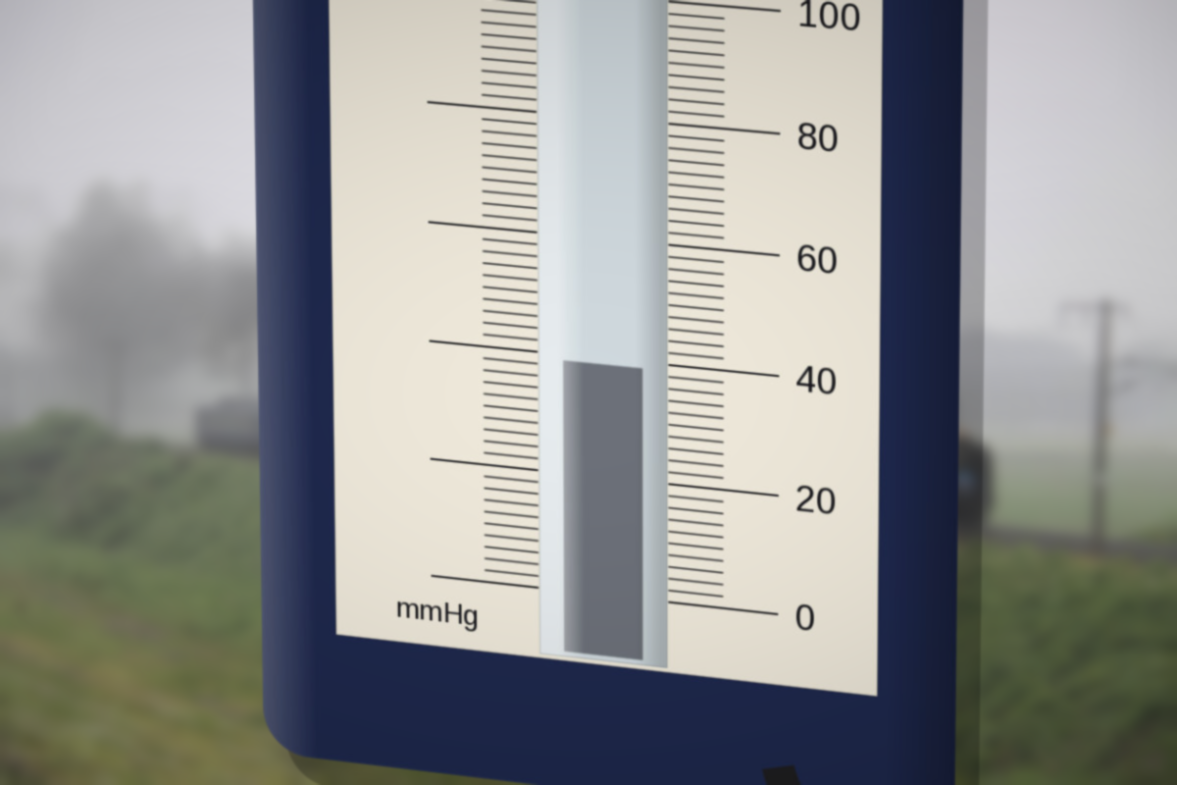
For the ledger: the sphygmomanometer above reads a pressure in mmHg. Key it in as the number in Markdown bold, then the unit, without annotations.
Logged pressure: **39** mmHg
